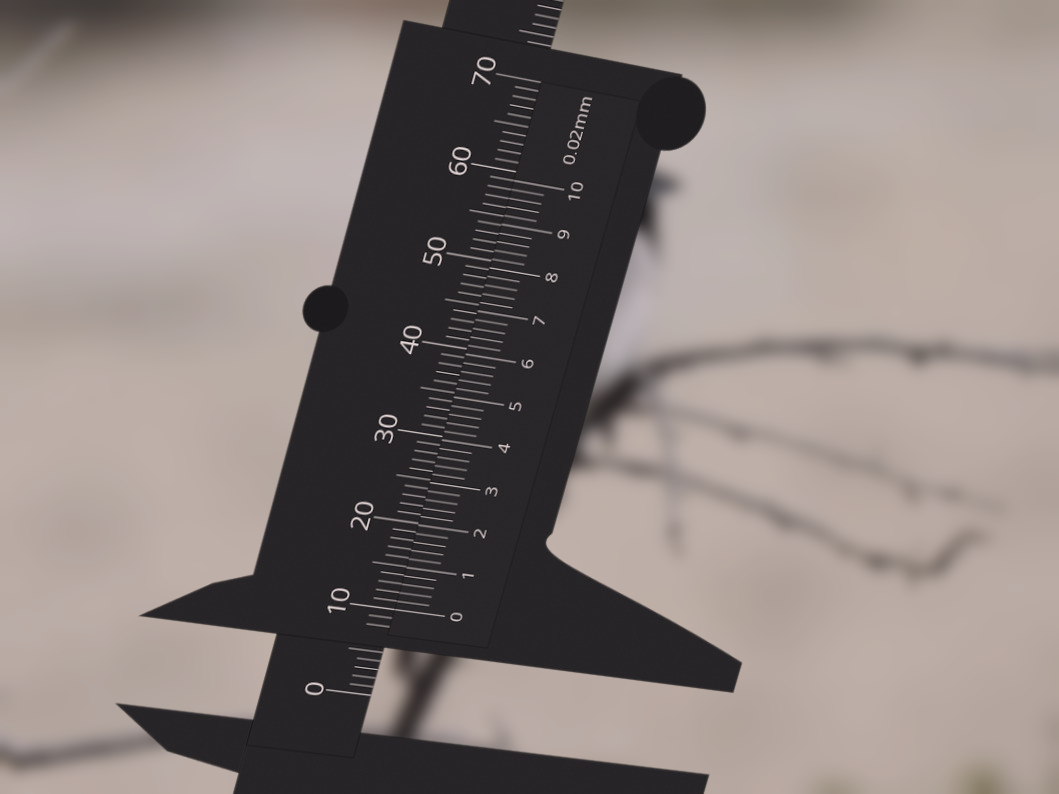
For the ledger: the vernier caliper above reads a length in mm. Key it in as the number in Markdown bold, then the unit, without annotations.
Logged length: **10.0** mm
